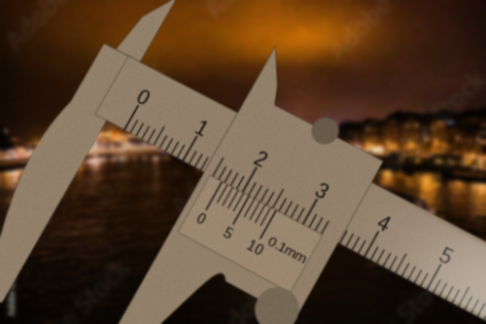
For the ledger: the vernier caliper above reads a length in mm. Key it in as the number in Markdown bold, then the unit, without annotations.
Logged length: **16.6** mm
